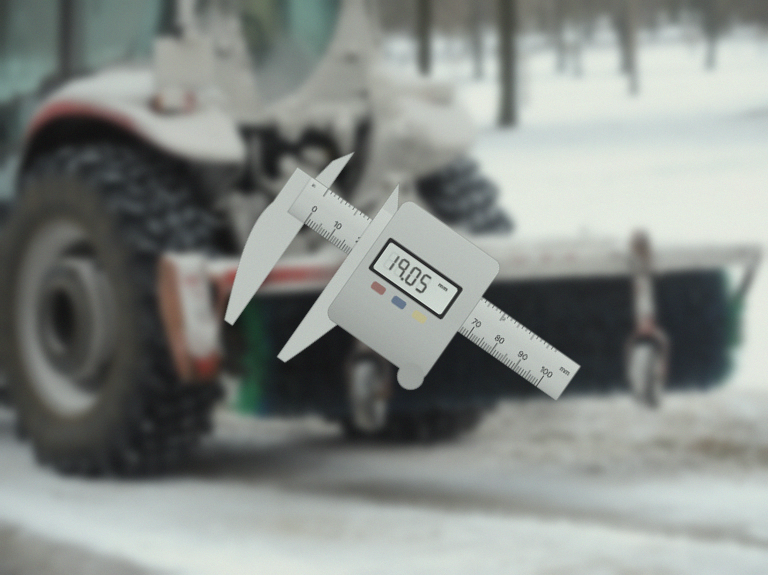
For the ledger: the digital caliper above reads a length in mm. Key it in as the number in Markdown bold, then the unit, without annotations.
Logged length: **19.05** mm
